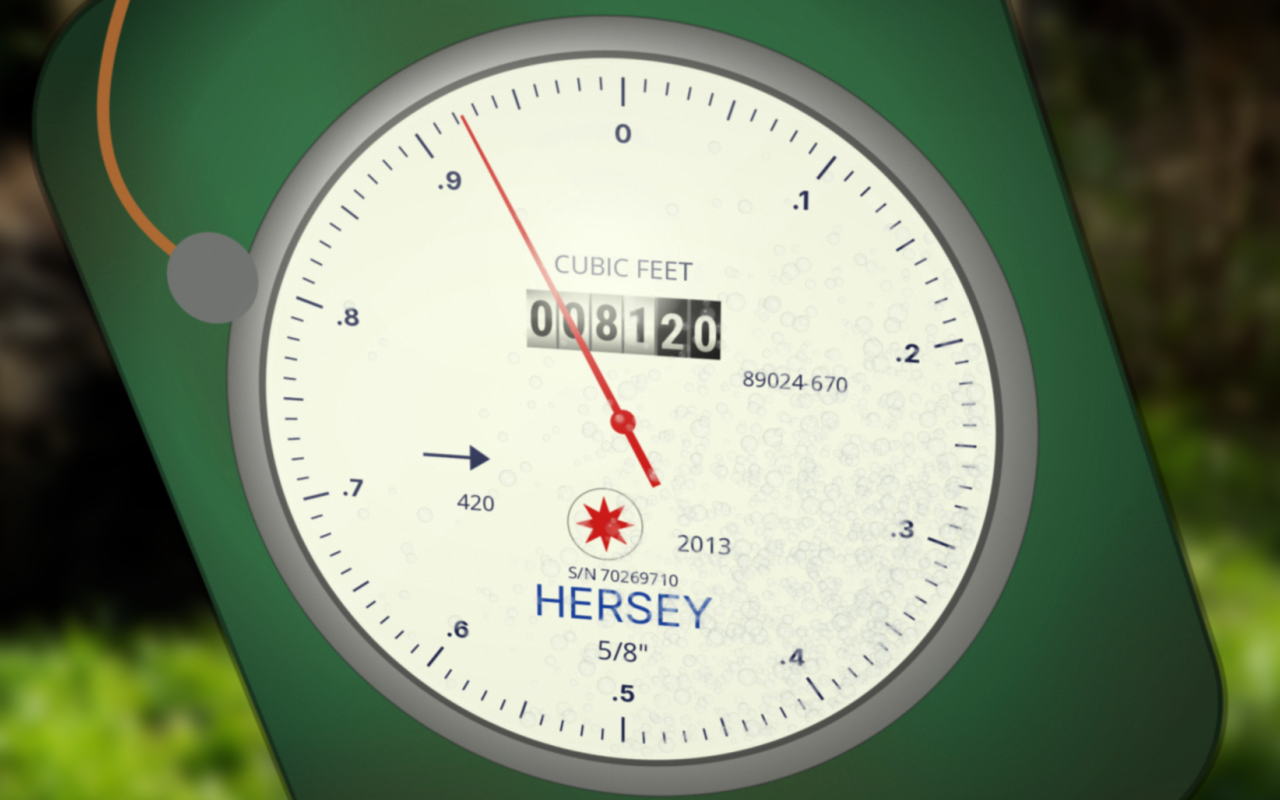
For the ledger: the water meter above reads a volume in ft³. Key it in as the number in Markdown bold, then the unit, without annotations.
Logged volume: **8119.92** ft³
